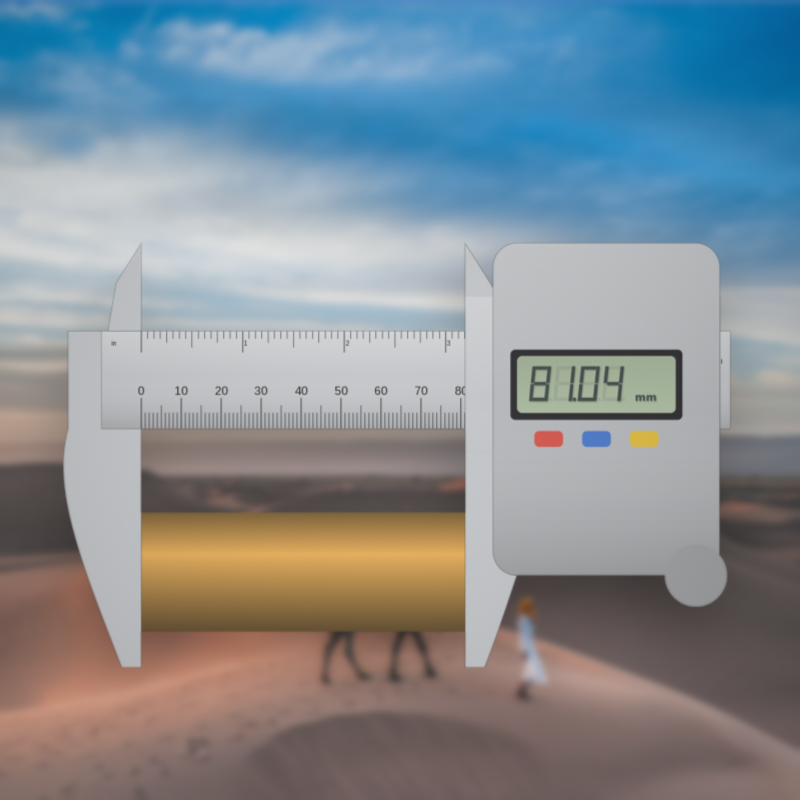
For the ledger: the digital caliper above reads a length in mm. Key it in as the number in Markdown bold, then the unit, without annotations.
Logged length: **81.04** mm
